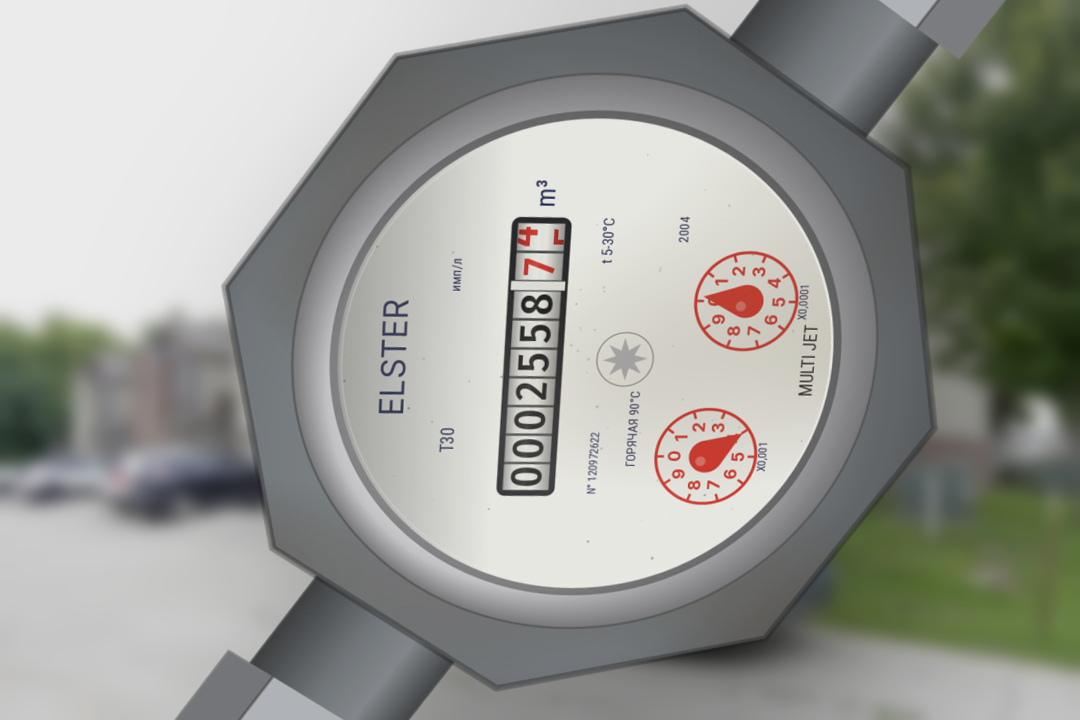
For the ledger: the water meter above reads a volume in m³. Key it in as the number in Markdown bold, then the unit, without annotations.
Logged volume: **2558.7440** m³
